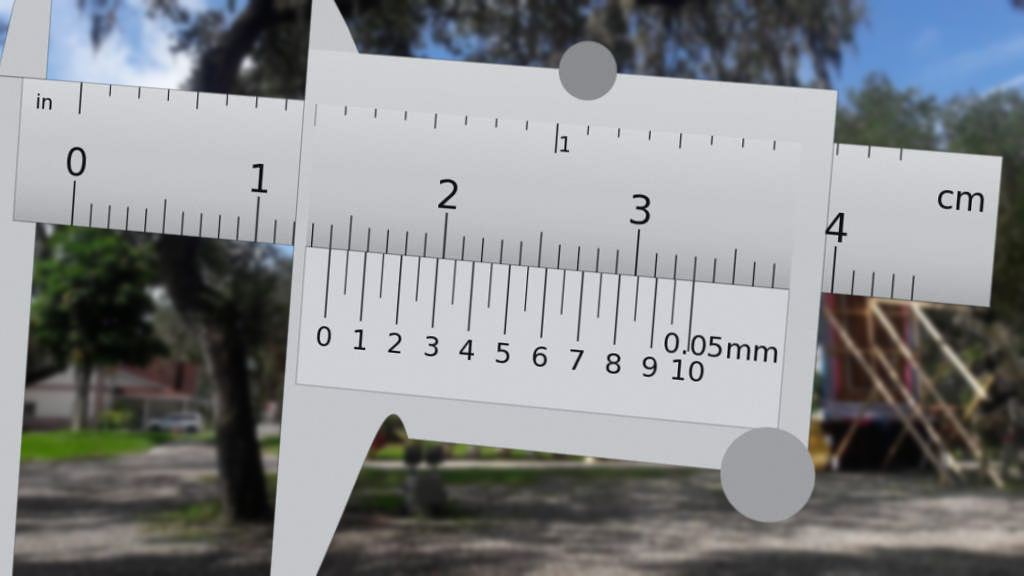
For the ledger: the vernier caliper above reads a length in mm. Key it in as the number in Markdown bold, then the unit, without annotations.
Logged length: **14.0** mm
